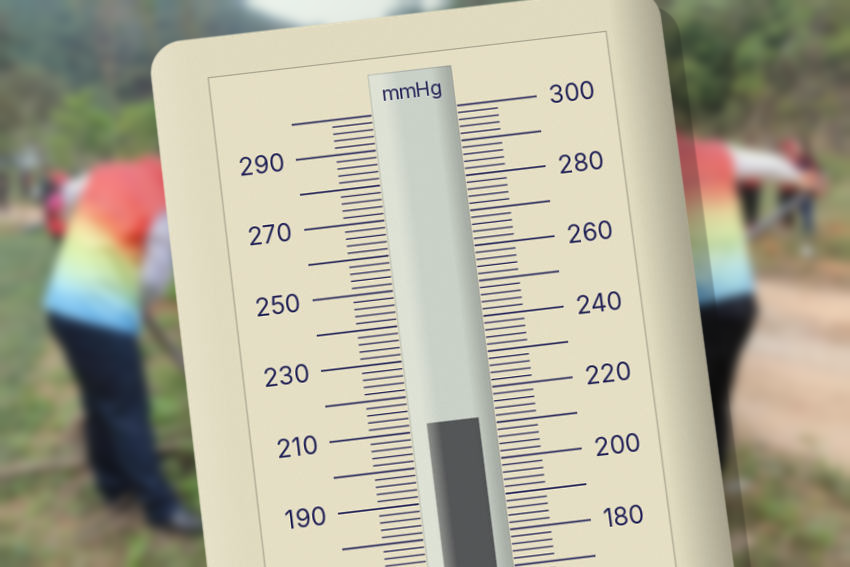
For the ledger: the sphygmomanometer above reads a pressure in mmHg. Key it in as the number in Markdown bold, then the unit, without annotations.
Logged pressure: **212** mmHg
